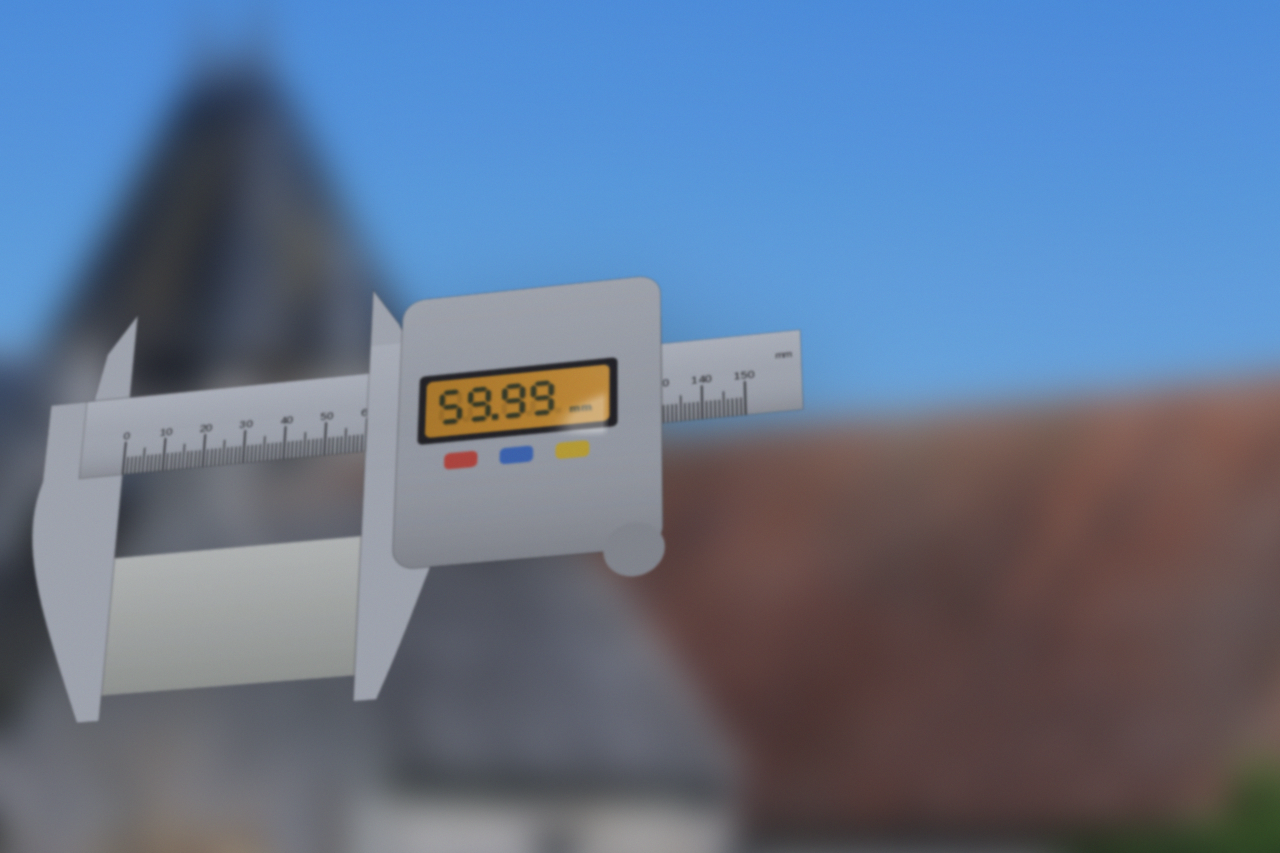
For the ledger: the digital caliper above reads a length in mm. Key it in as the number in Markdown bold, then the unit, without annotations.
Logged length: **59.99** mm
